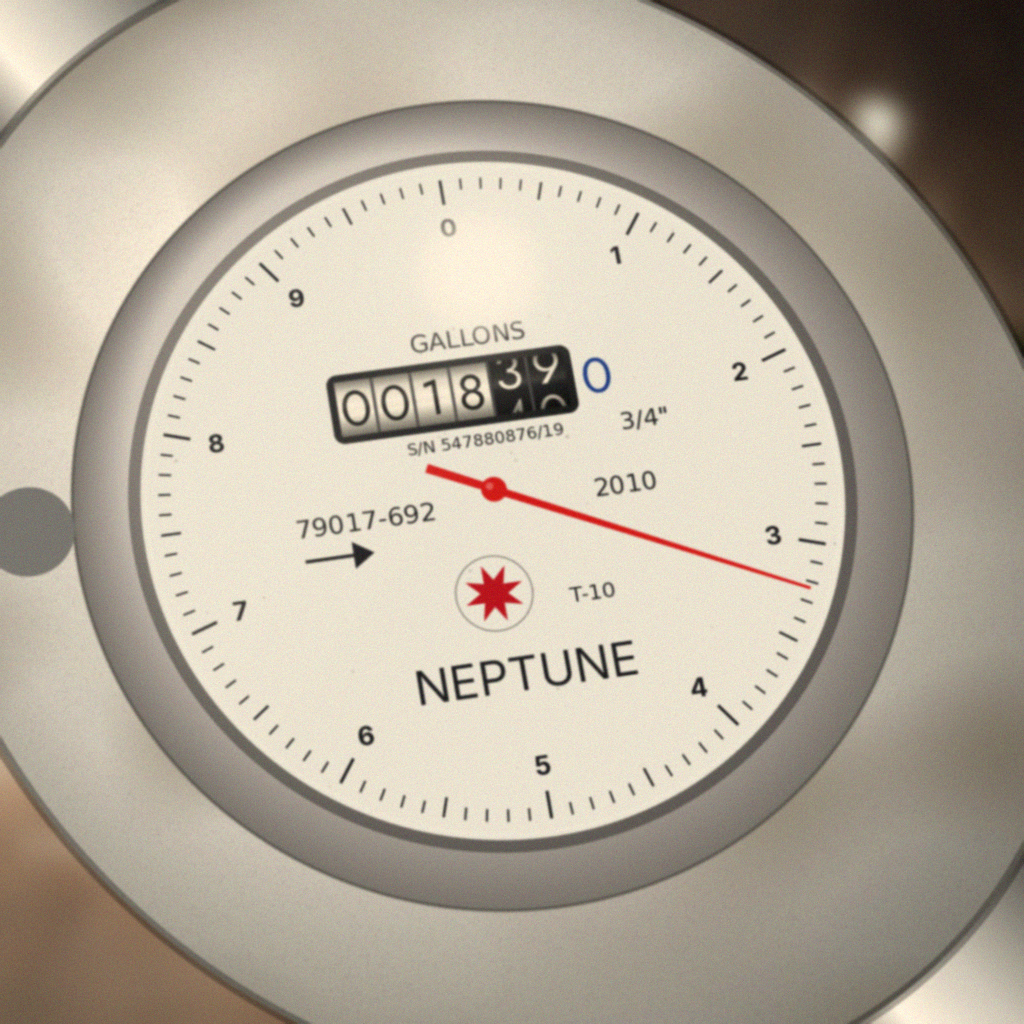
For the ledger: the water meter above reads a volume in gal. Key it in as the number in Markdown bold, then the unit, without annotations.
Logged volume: **18393.2** gal
